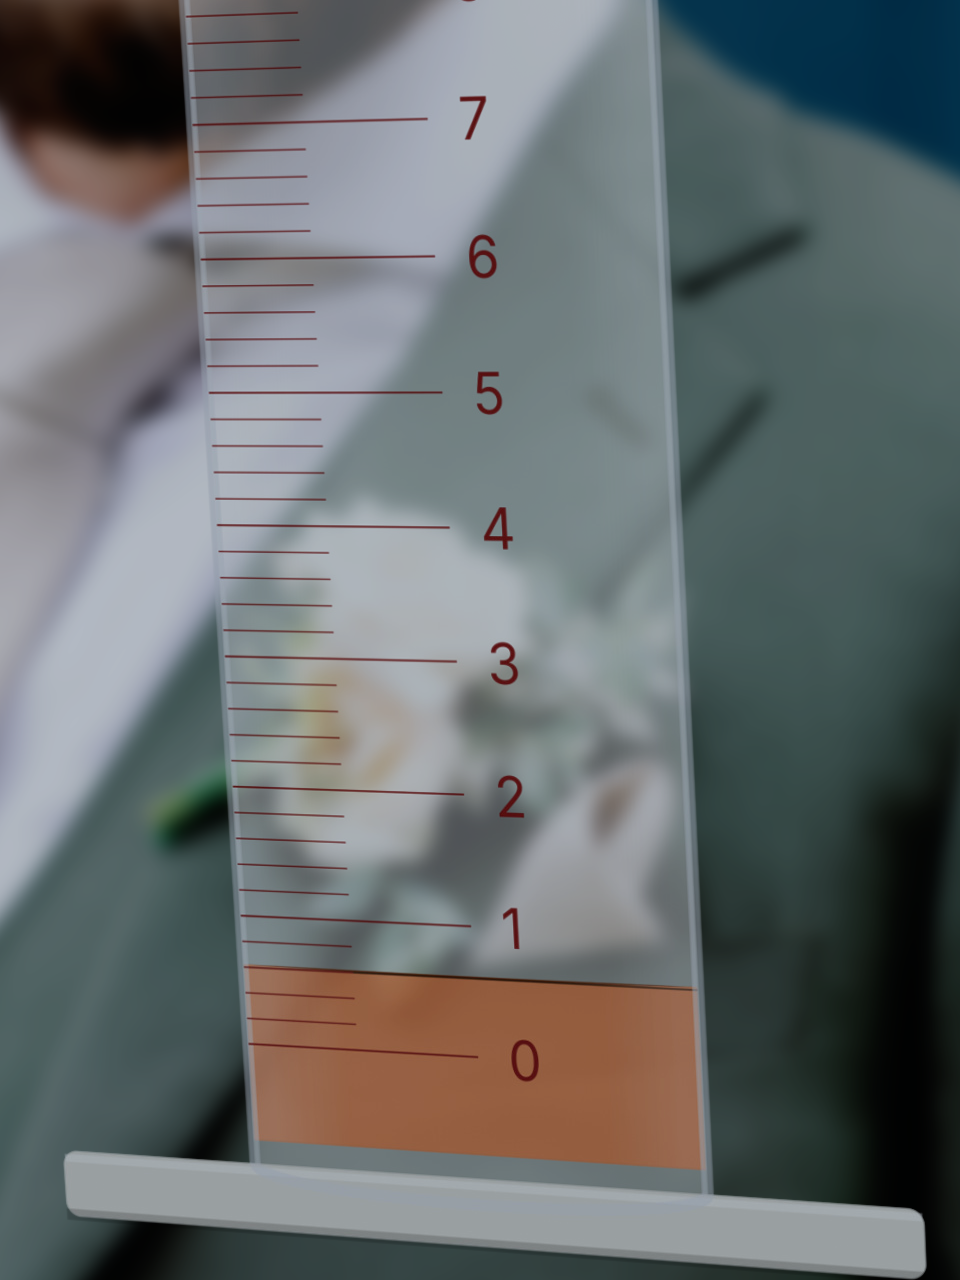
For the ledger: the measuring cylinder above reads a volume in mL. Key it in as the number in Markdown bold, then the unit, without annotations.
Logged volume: **0.6** mL
